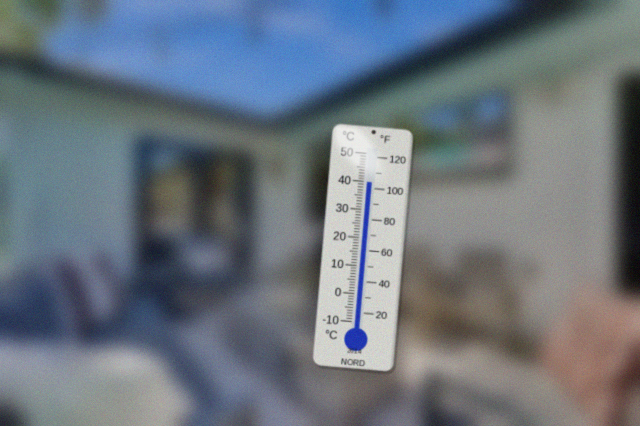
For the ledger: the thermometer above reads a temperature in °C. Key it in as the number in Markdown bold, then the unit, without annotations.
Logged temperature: **40** °C
